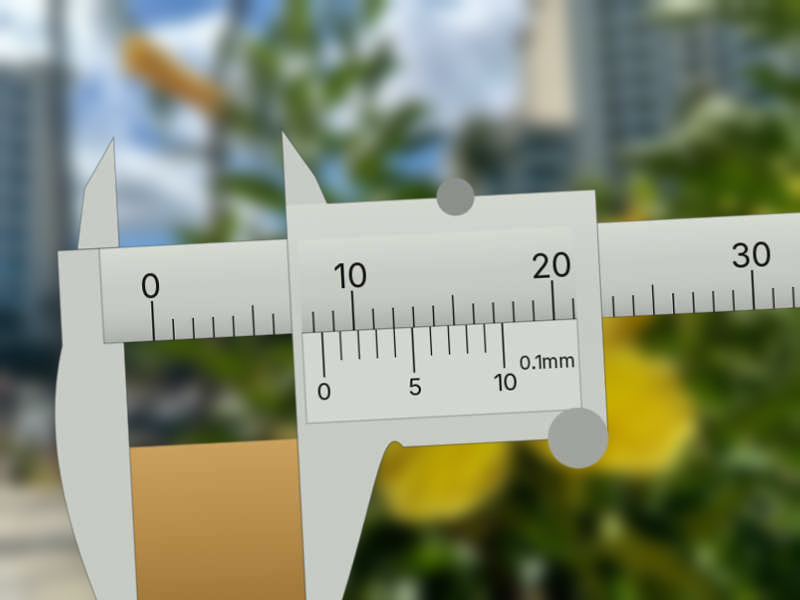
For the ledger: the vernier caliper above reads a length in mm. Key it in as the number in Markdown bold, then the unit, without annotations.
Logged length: **8.4** mm
